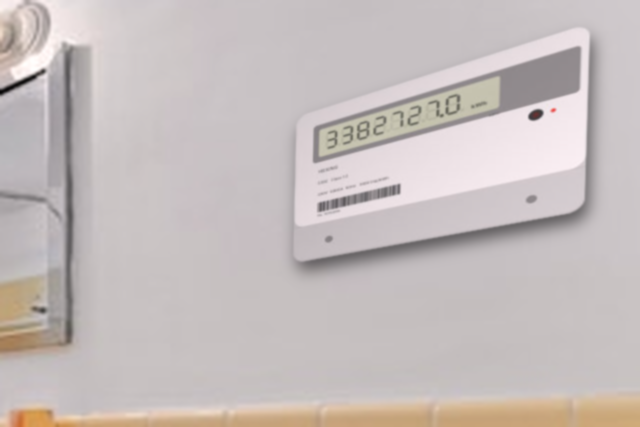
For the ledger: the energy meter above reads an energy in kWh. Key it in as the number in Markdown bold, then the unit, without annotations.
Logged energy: **3382727.0** kWh
